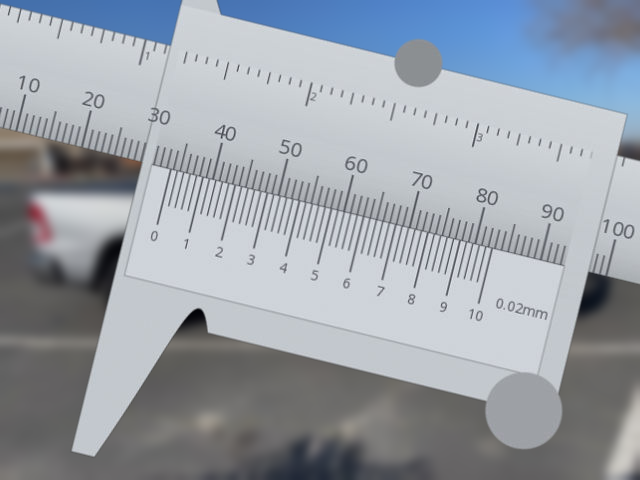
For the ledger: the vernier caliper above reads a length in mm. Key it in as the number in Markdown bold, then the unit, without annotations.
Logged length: **33.6** mm
